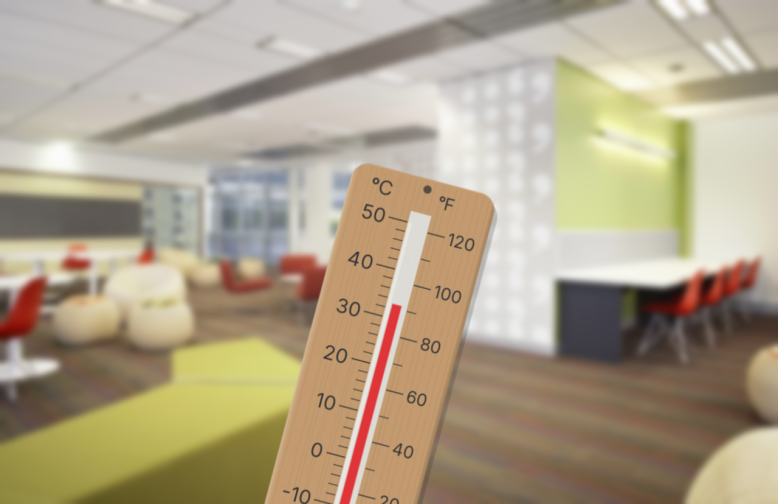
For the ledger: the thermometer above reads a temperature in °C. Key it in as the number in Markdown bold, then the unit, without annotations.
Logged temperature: **33** °C
